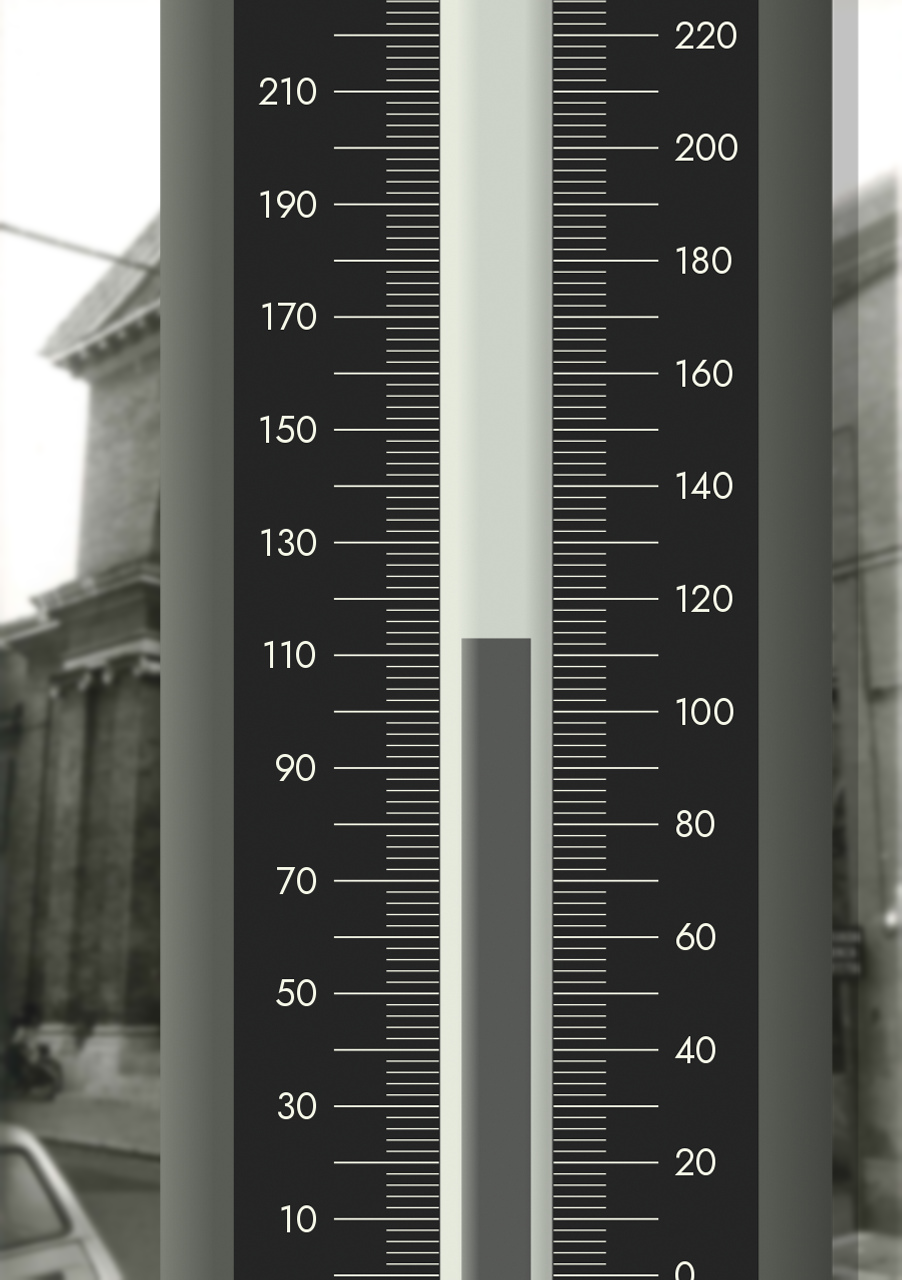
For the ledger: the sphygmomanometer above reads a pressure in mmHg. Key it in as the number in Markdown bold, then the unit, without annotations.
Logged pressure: **113** mmHg
